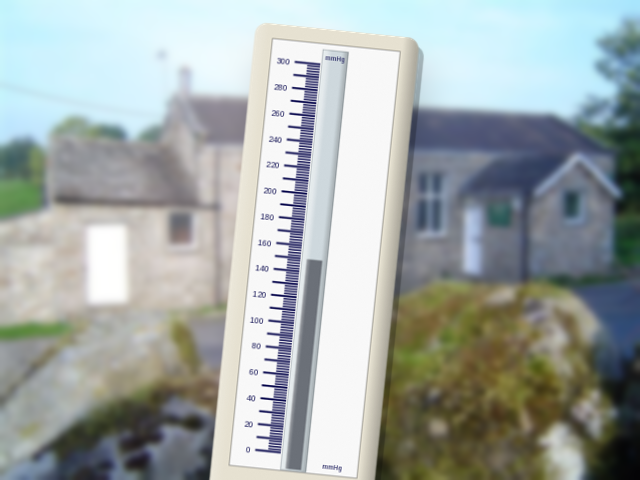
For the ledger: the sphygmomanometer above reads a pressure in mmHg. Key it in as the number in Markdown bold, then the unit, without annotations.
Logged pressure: **150** mmHg
